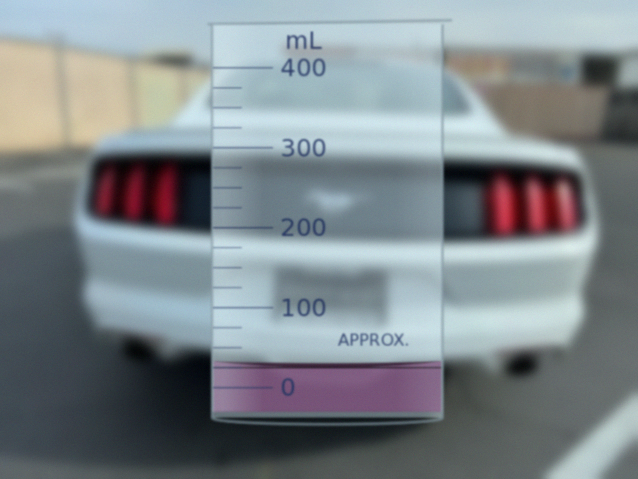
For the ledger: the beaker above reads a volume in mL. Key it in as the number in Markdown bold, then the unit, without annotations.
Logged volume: **25** mL
